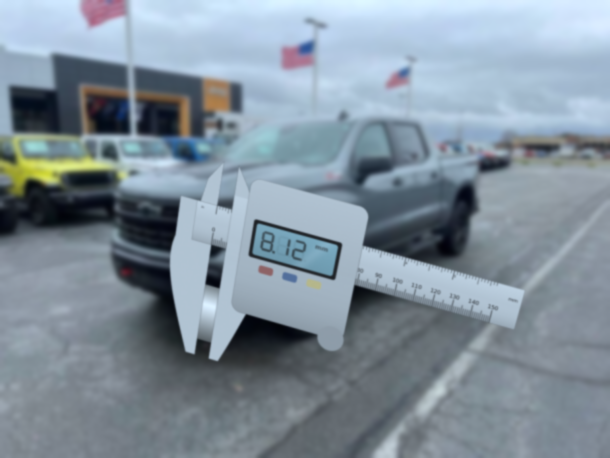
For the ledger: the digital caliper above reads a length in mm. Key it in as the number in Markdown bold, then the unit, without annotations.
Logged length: **8.12** mm
